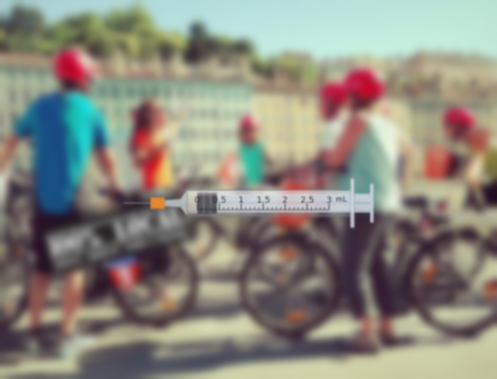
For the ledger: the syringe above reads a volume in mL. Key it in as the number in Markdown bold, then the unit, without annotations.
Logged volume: **0** mL
